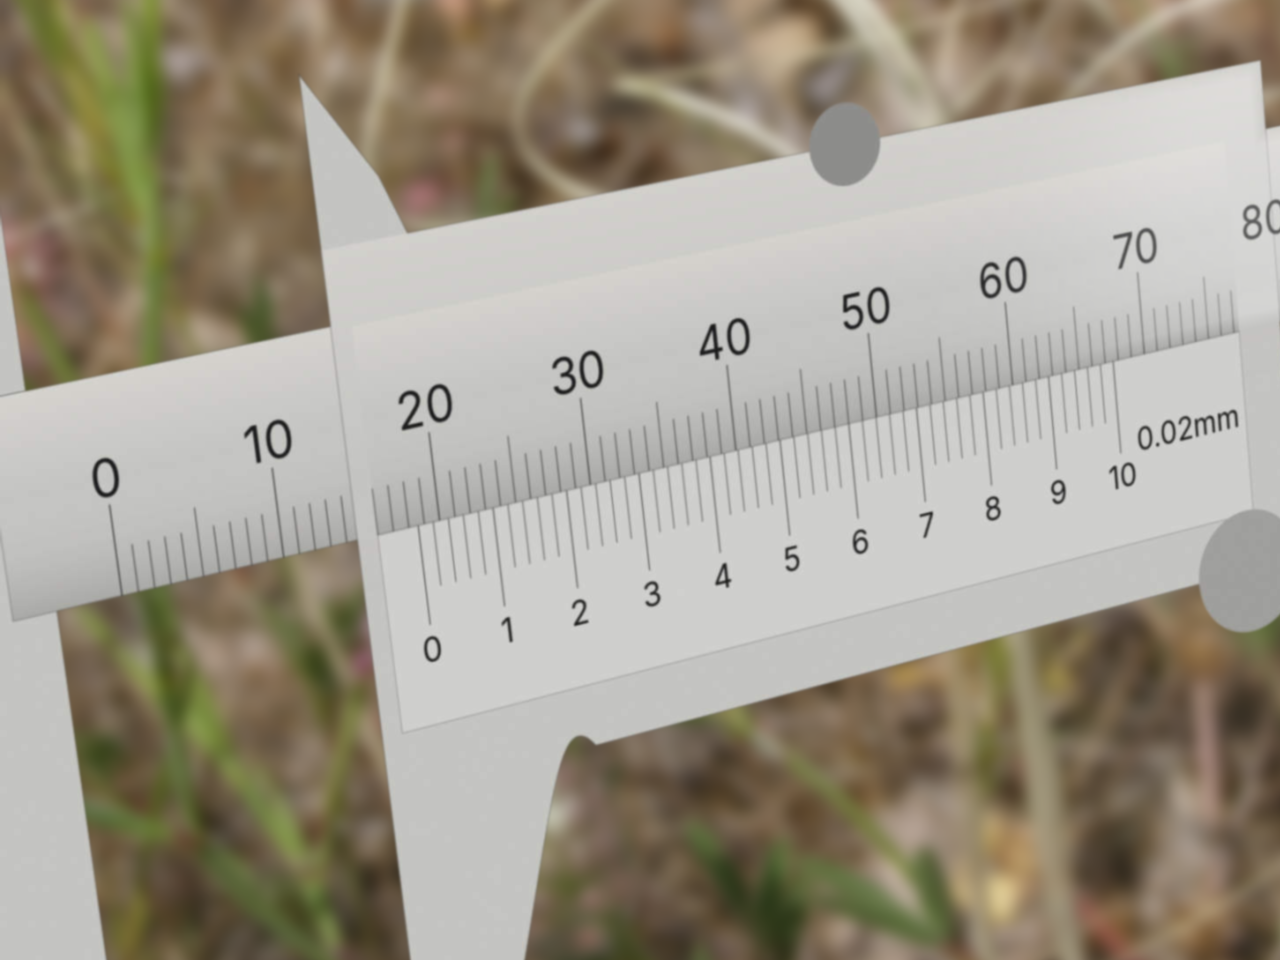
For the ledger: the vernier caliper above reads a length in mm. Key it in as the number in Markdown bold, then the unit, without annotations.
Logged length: **18.6** mm
